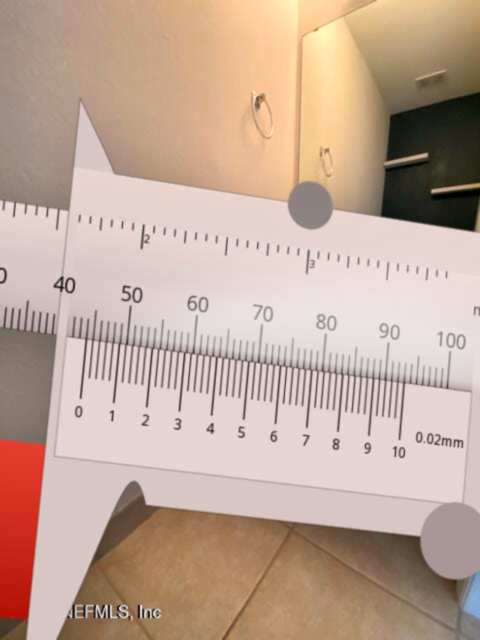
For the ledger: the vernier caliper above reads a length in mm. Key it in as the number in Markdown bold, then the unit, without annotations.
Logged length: **44.0** mm
